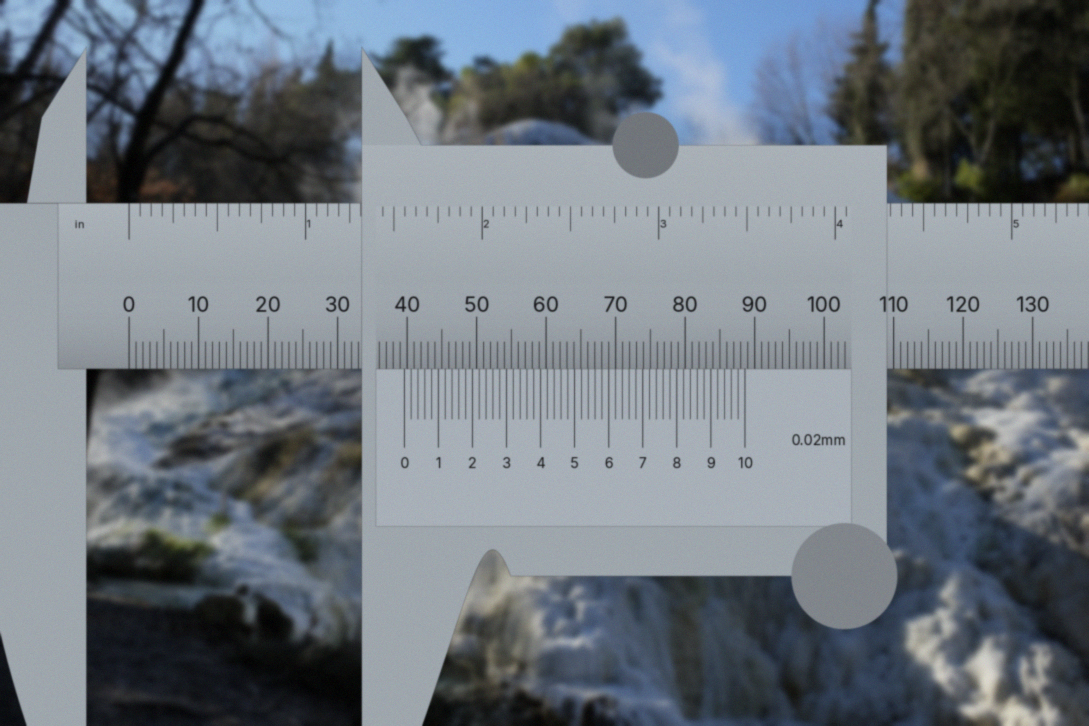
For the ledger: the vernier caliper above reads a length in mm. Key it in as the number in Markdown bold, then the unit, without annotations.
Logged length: **39.6** mm
